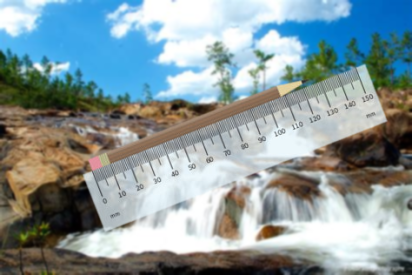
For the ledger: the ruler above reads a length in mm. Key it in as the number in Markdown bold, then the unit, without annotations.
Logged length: **125** mm
